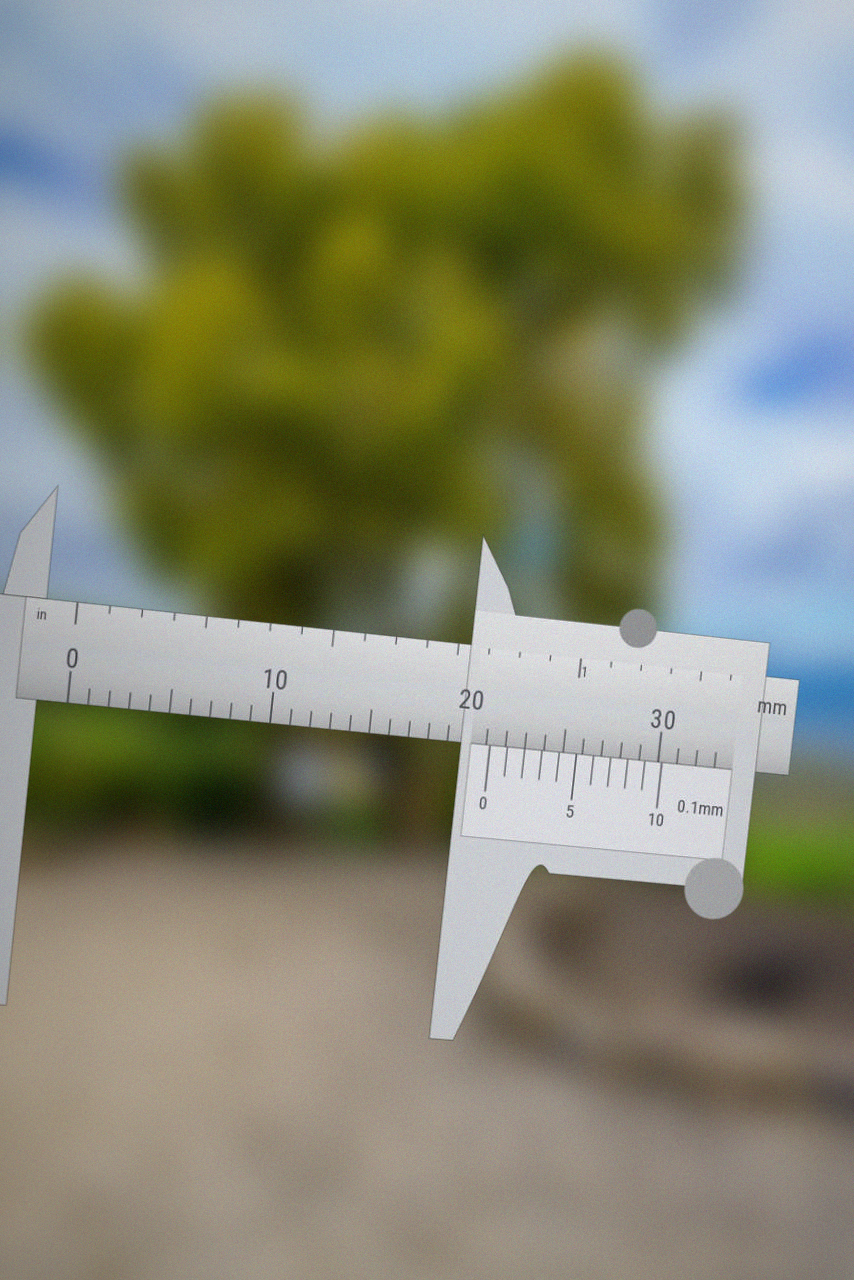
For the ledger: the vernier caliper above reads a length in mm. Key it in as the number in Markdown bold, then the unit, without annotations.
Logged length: **21.2** mm
